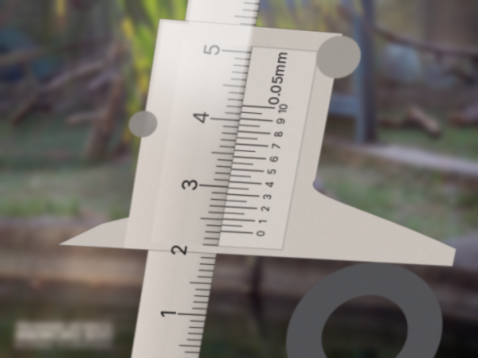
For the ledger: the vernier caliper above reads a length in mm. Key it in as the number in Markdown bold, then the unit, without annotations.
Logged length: **23.2** mm
